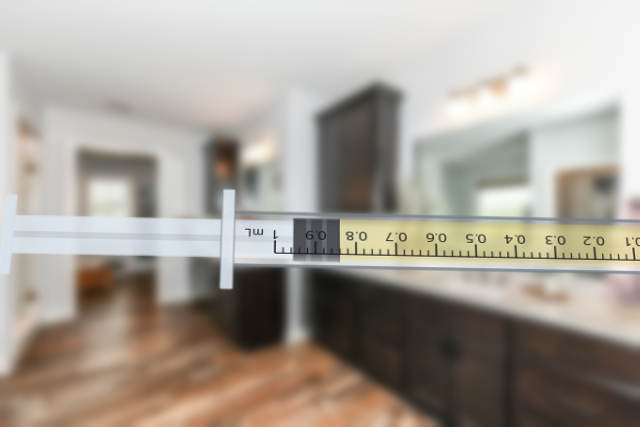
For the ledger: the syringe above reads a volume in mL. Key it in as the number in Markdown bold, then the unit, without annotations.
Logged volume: **0.84** mL
